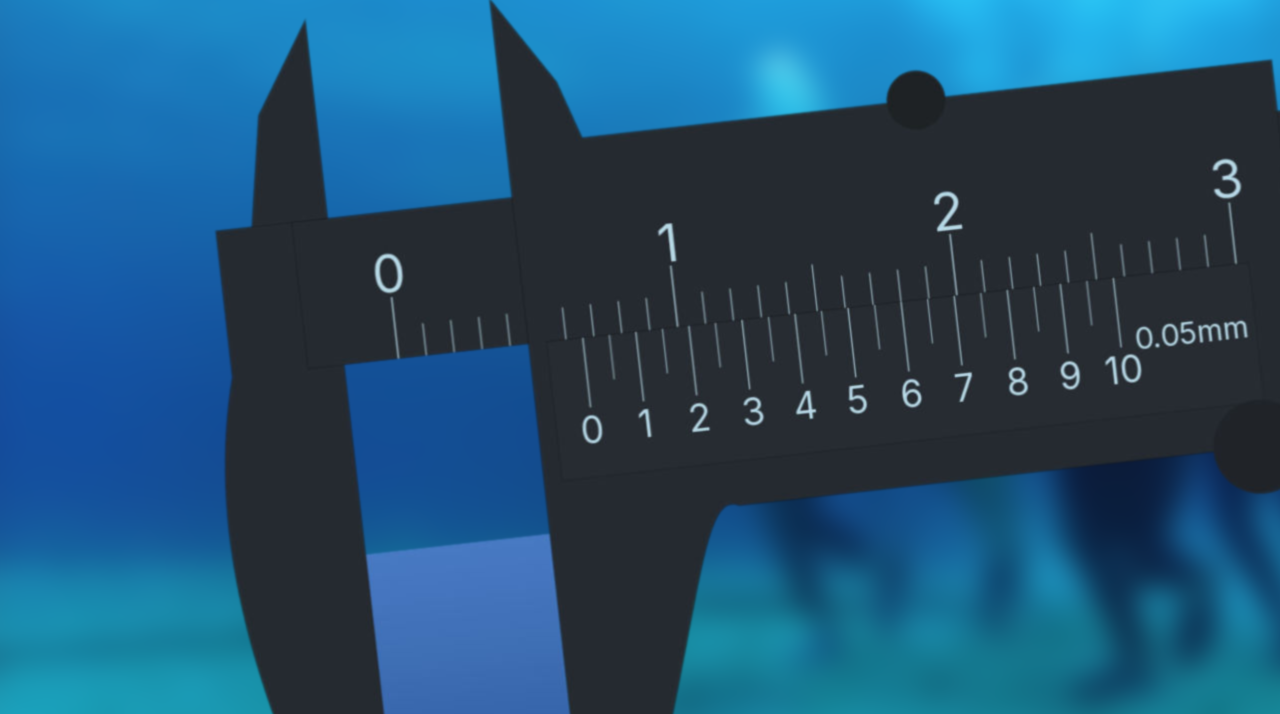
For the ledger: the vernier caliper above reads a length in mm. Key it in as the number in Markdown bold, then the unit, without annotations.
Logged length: **6.6** mm
